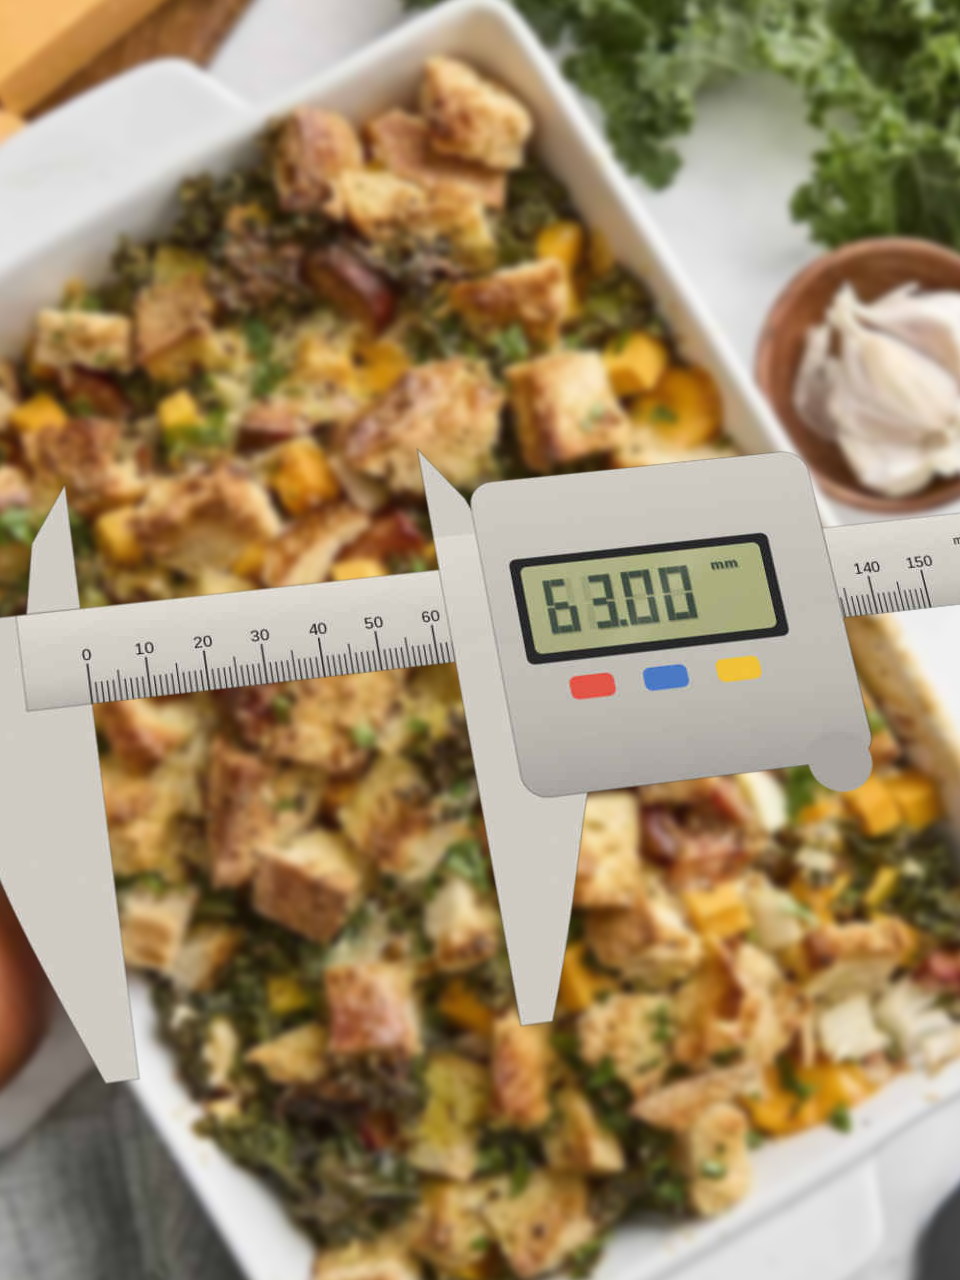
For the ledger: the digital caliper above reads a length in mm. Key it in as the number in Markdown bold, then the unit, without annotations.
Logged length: **63.00** mm
